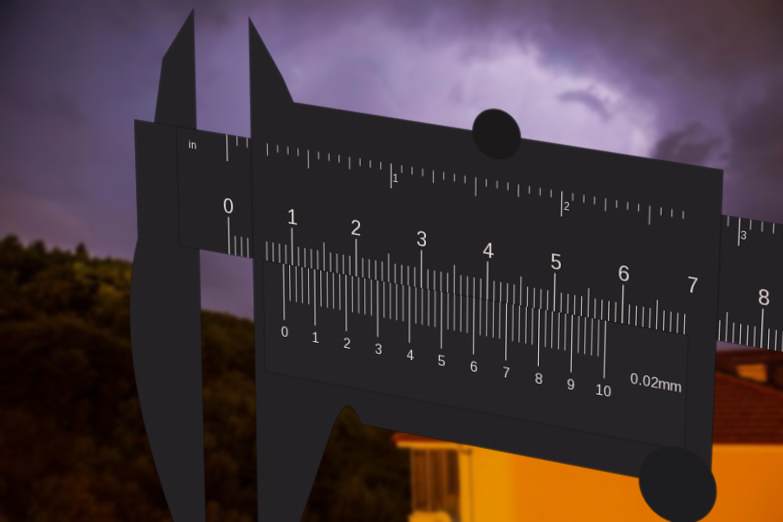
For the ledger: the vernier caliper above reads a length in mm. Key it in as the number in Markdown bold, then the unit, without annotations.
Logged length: **8.6** mm
